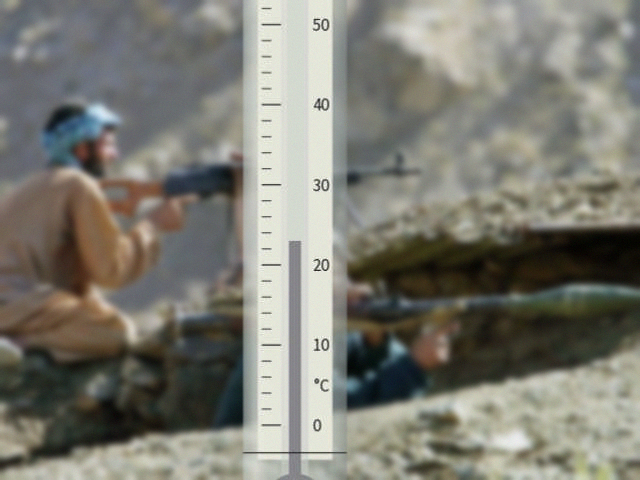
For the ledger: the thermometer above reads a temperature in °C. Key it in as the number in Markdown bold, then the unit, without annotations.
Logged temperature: **23** °C
